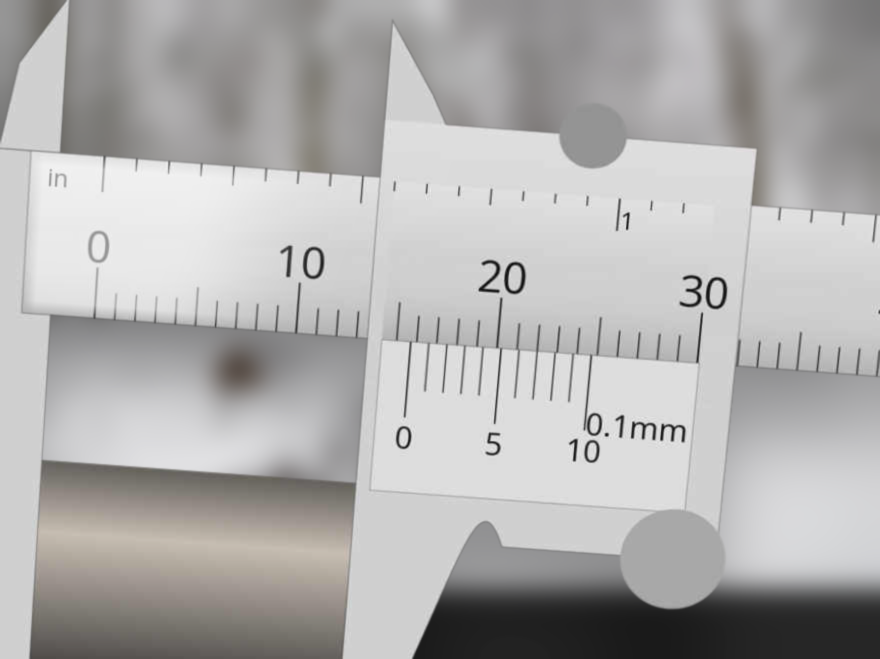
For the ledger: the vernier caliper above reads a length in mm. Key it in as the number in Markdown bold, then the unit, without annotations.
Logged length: **15.7** mm
